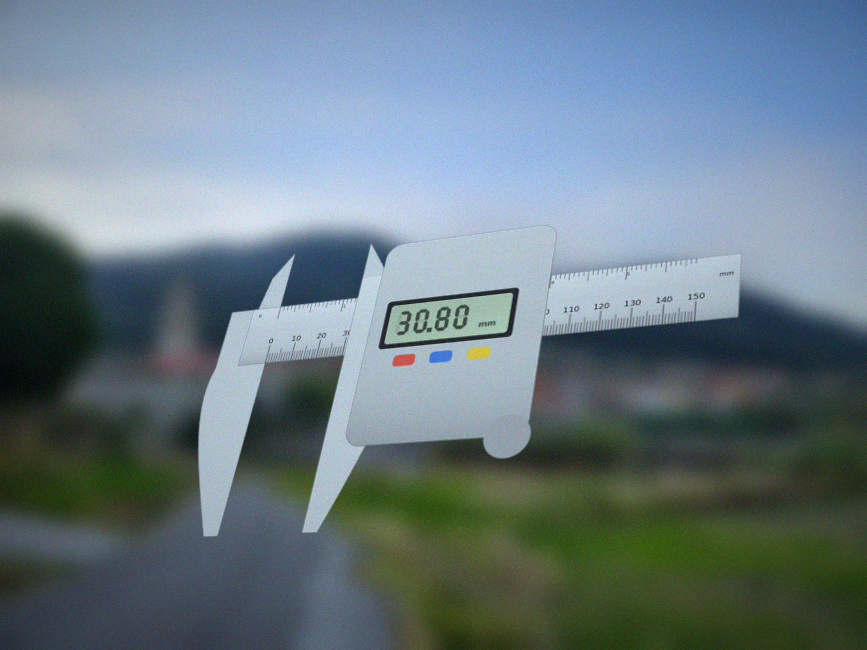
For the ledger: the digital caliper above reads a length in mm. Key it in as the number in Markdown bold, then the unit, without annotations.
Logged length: **30.80** mm
